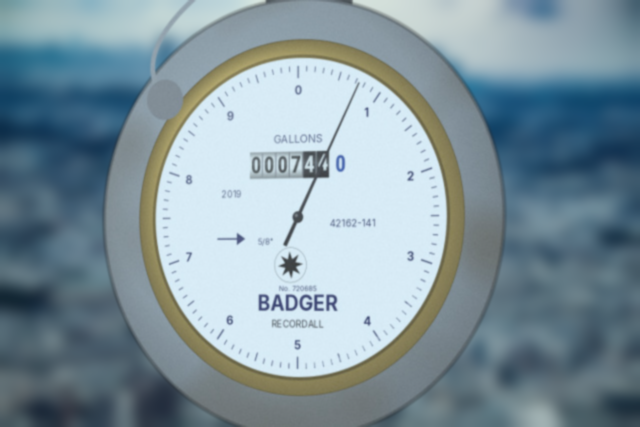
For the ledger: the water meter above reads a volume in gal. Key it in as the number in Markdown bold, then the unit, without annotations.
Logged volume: **7440.7** gal
